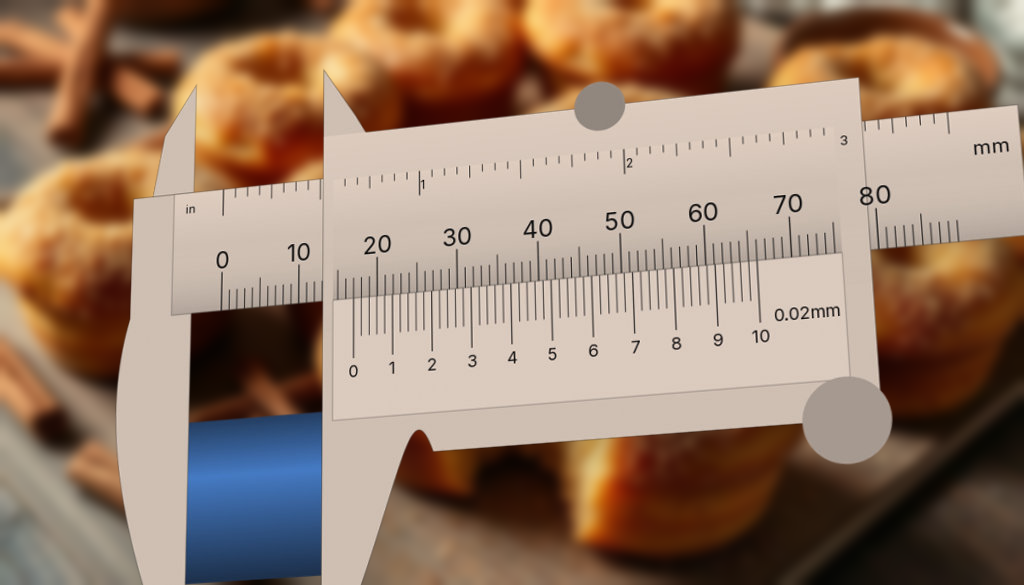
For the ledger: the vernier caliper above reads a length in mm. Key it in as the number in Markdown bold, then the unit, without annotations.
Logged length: **17.0** mm
